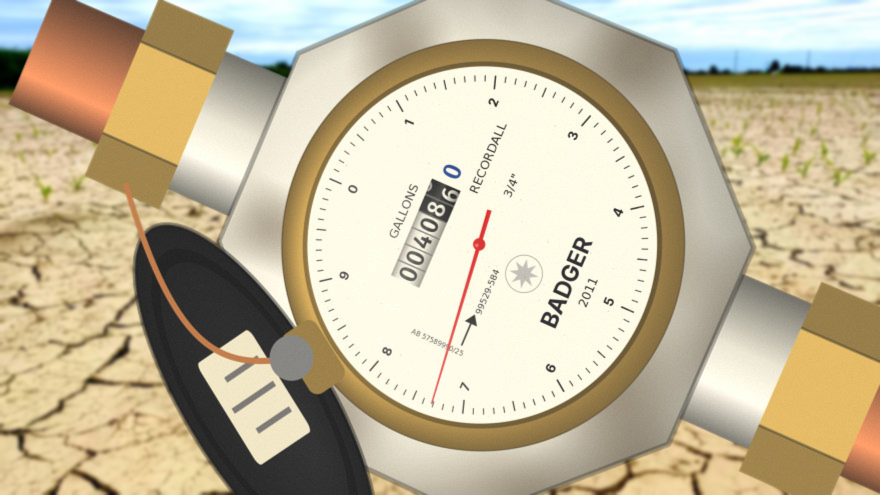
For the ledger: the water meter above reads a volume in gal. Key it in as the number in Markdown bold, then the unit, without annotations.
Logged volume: **40857.3** gal
